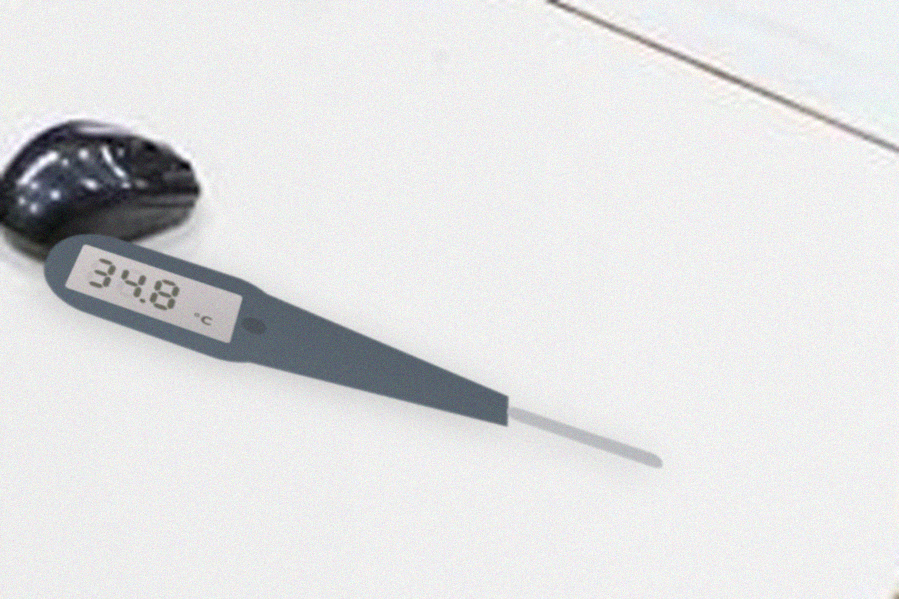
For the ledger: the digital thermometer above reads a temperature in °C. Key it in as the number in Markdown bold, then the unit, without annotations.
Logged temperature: **34.8** °C
